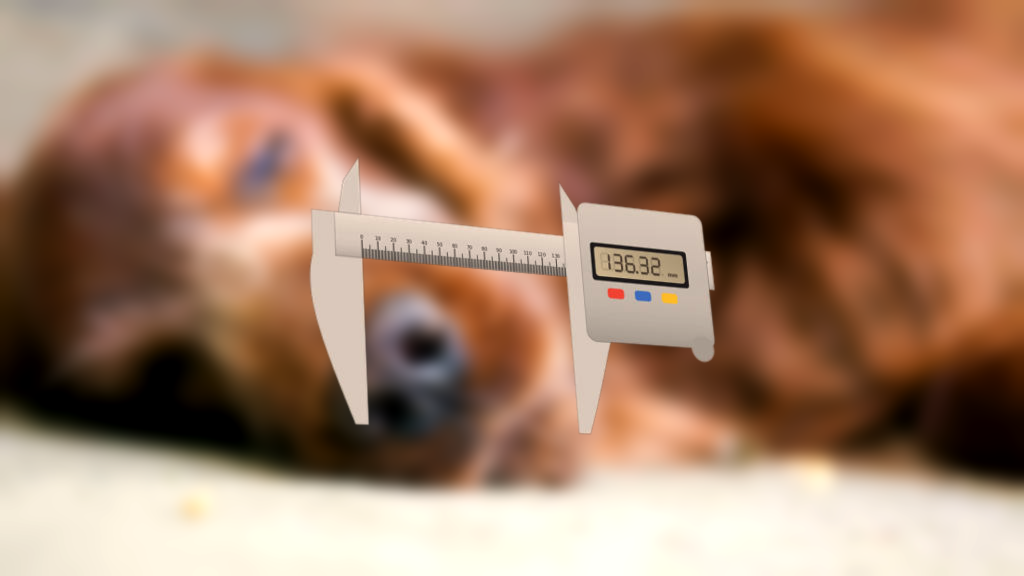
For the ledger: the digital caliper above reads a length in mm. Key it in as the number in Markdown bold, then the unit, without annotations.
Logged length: **136.32** mm
